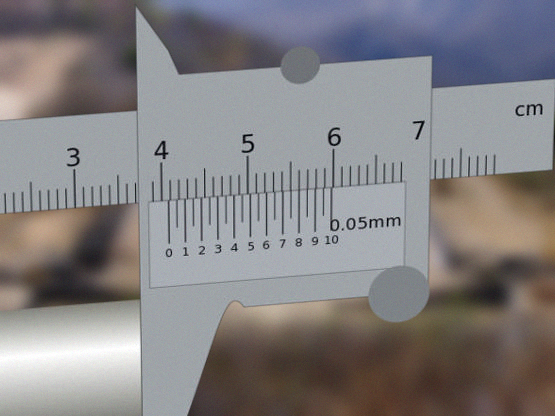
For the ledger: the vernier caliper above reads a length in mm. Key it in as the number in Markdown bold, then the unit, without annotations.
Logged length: **40.8** mm
